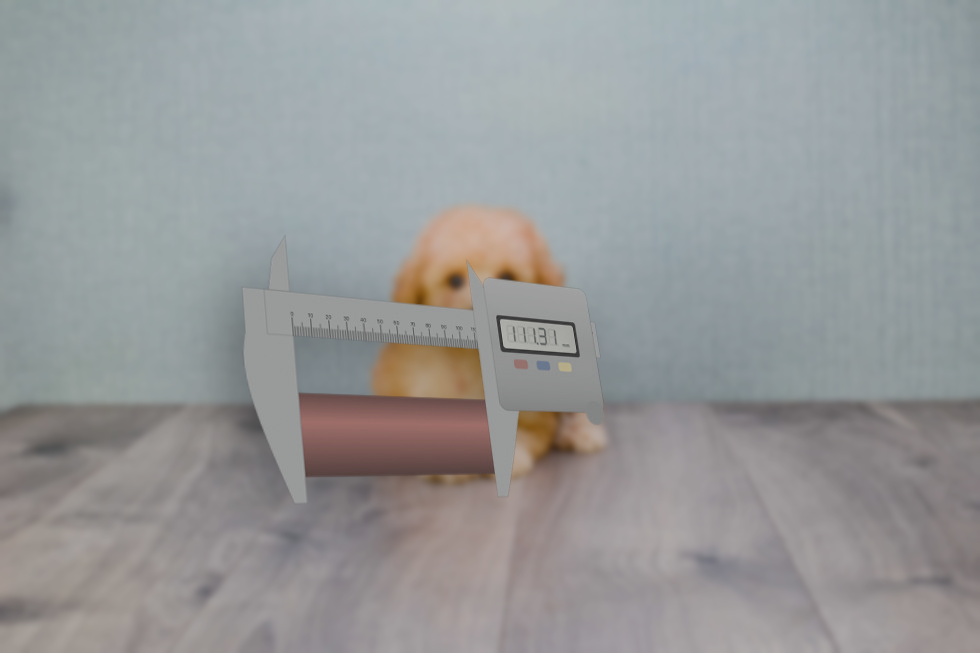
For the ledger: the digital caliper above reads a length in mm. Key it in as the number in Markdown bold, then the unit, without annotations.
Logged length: **111.31** mm
